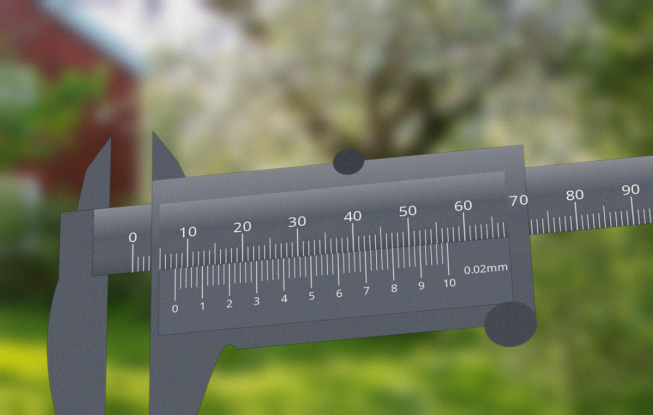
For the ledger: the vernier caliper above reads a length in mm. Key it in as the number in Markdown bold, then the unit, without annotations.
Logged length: **7.8** mm
